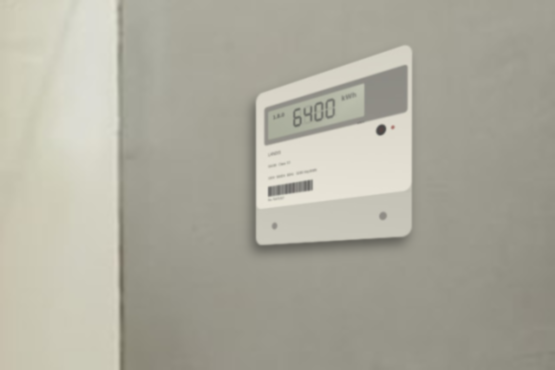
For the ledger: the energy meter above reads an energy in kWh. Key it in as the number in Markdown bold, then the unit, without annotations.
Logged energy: **6400** kWh
